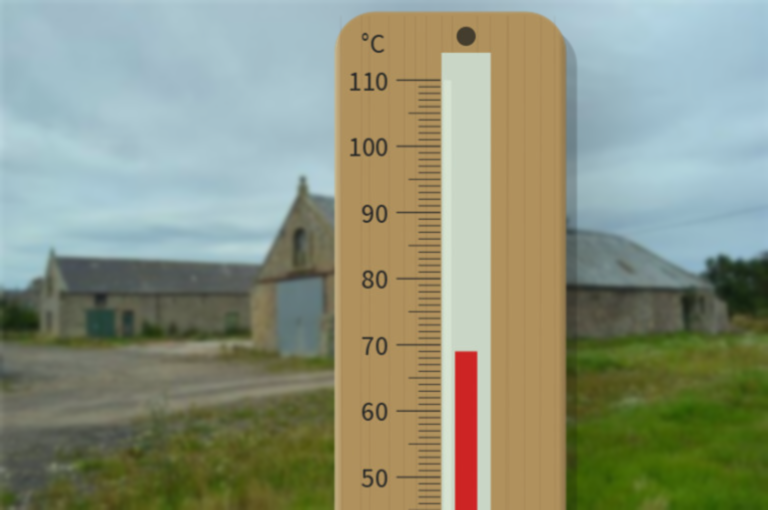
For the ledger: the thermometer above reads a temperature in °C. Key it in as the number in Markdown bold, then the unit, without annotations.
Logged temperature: **69** °C
